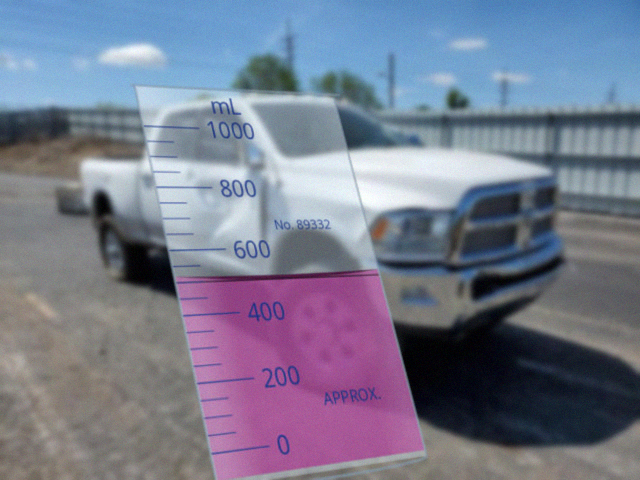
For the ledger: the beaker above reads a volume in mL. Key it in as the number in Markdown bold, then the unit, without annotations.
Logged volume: **500** mL
